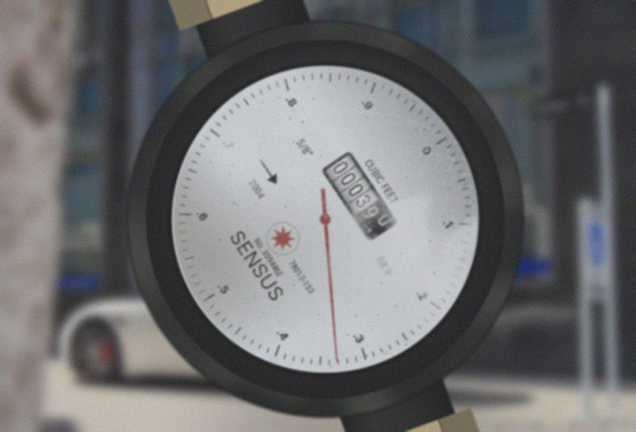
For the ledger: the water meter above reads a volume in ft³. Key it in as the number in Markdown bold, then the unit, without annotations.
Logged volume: **390.33** ft³
